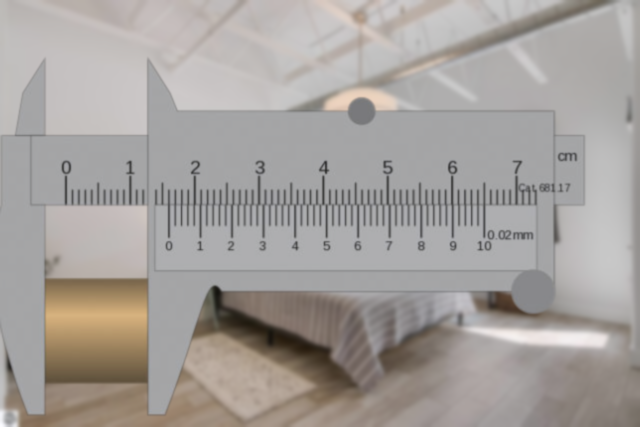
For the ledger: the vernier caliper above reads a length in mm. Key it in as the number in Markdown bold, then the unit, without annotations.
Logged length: **16.0** mm
